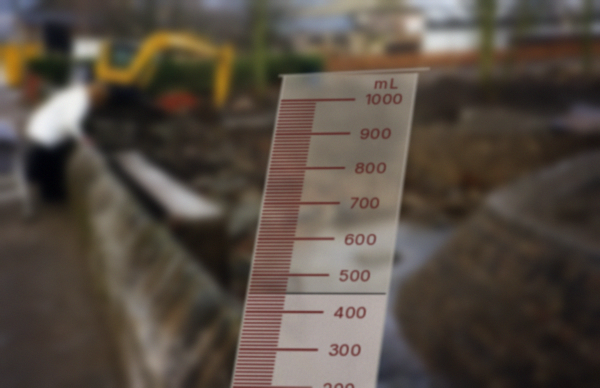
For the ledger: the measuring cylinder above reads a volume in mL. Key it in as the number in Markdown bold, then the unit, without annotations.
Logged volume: **450** mL
